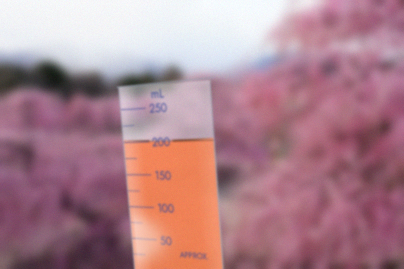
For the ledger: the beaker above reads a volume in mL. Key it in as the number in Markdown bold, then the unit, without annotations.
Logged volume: **200** mL
